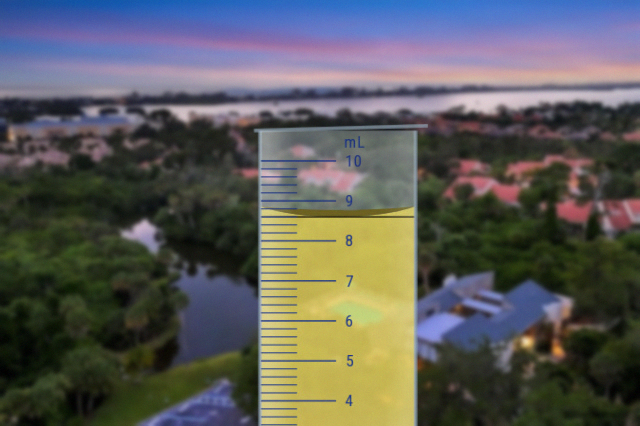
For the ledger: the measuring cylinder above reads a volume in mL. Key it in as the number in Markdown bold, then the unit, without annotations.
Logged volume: **8.6** mL
